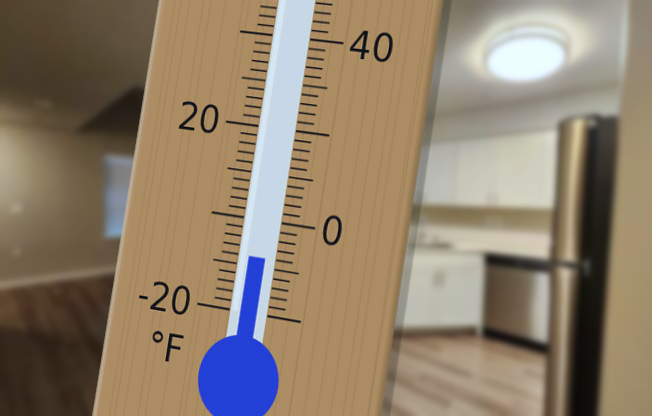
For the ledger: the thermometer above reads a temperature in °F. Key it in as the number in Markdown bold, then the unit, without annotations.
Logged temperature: **-8** °F
